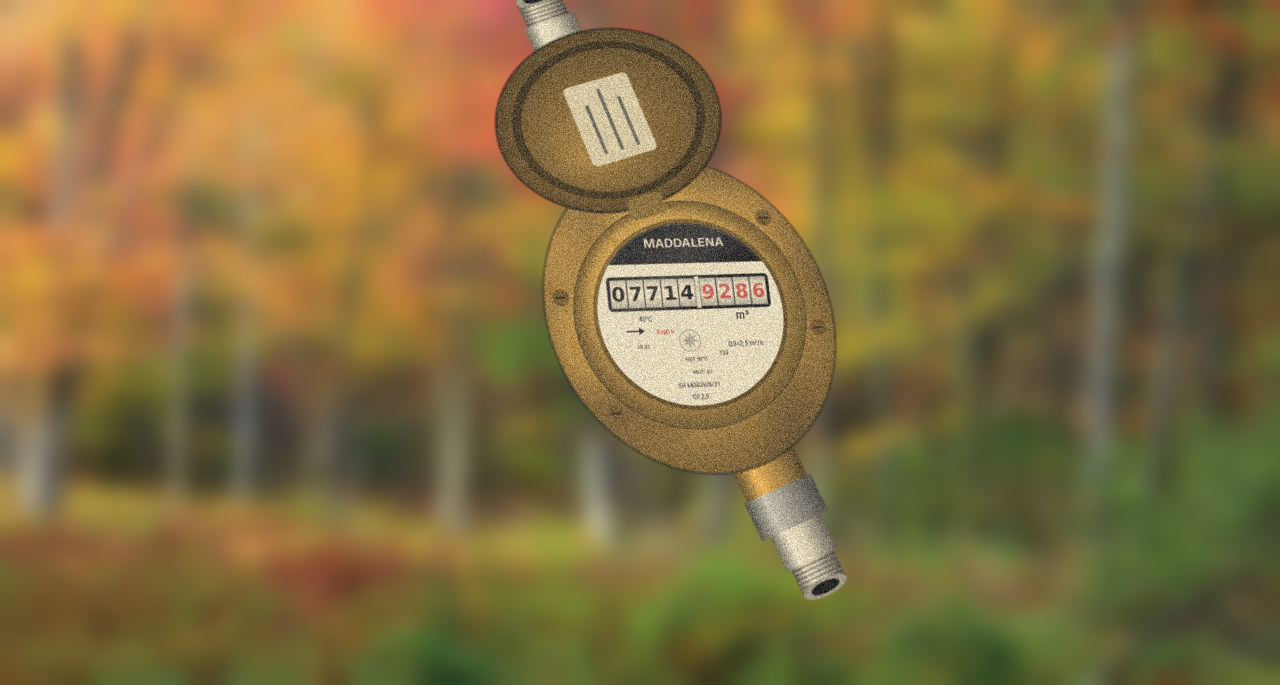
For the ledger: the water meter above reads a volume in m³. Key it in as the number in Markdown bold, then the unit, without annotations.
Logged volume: **7714.9286** m³
